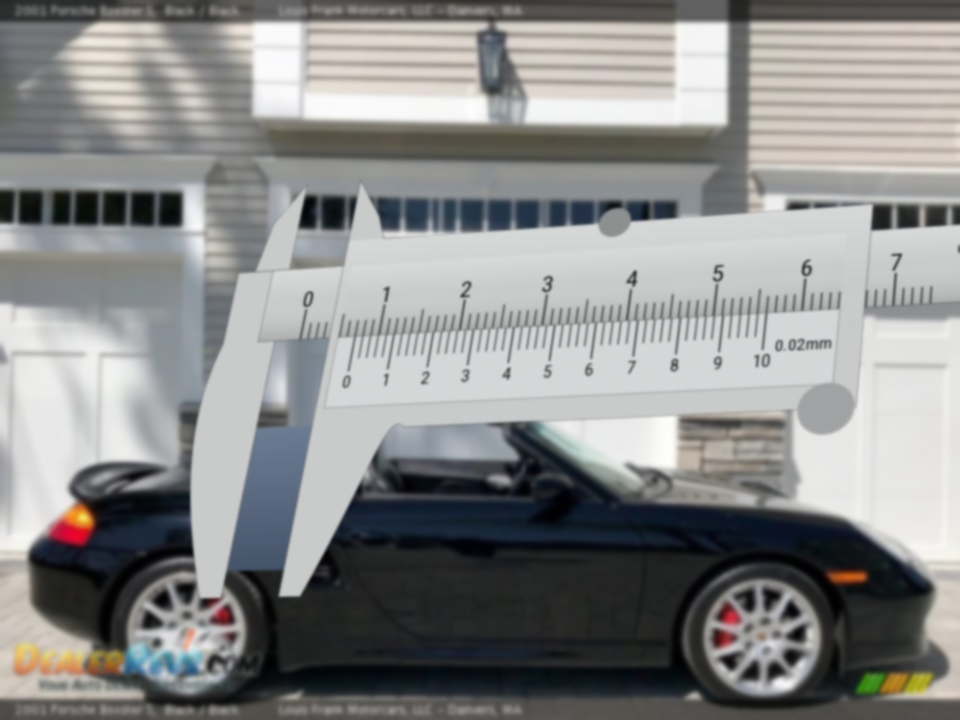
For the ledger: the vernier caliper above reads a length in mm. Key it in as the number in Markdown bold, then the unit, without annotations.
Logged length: **7.0** mm
